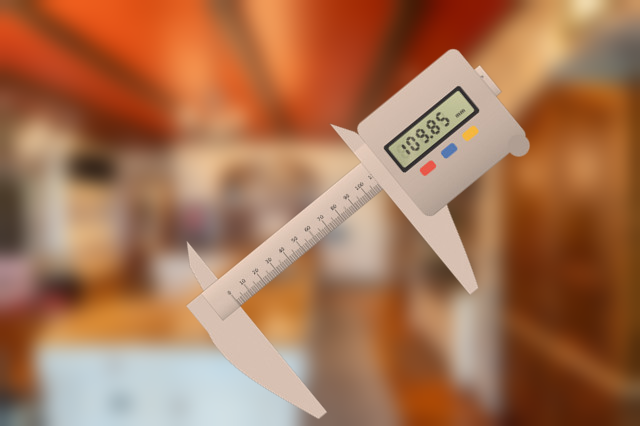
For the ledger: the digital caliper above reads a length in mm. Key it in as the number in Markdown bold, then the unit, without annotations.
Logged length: **109.85** mm
